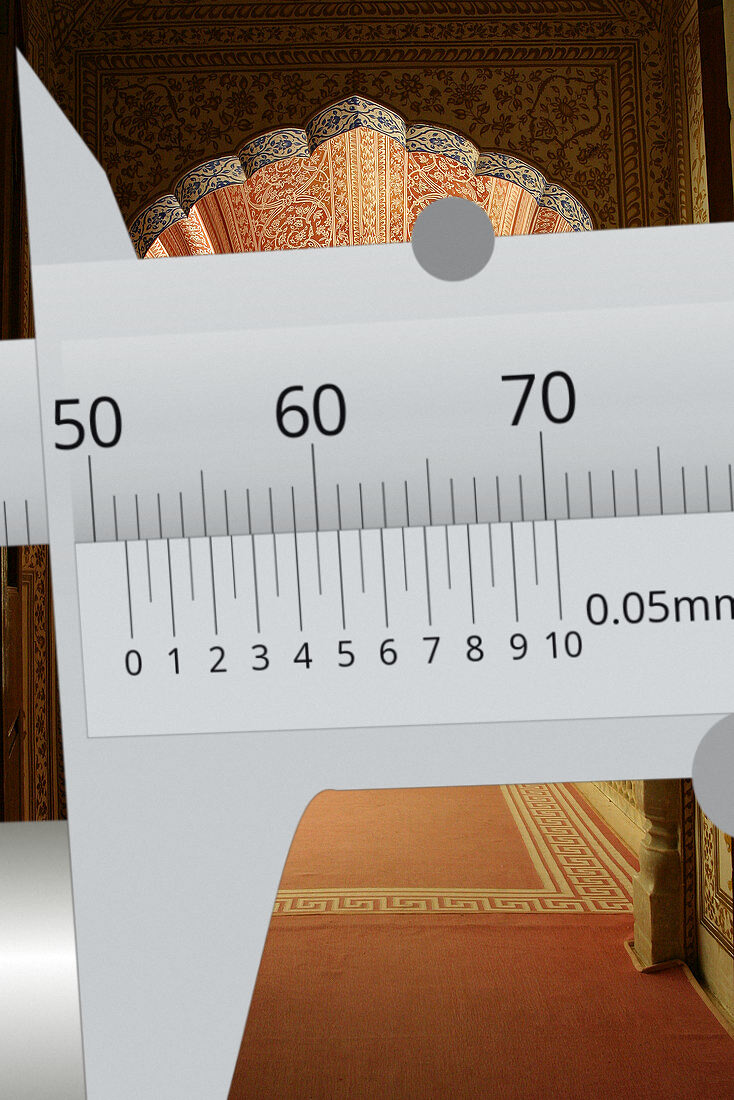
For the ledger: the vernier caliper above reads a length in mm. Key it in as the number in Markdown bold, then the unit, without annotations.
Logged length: **51.4** mm
